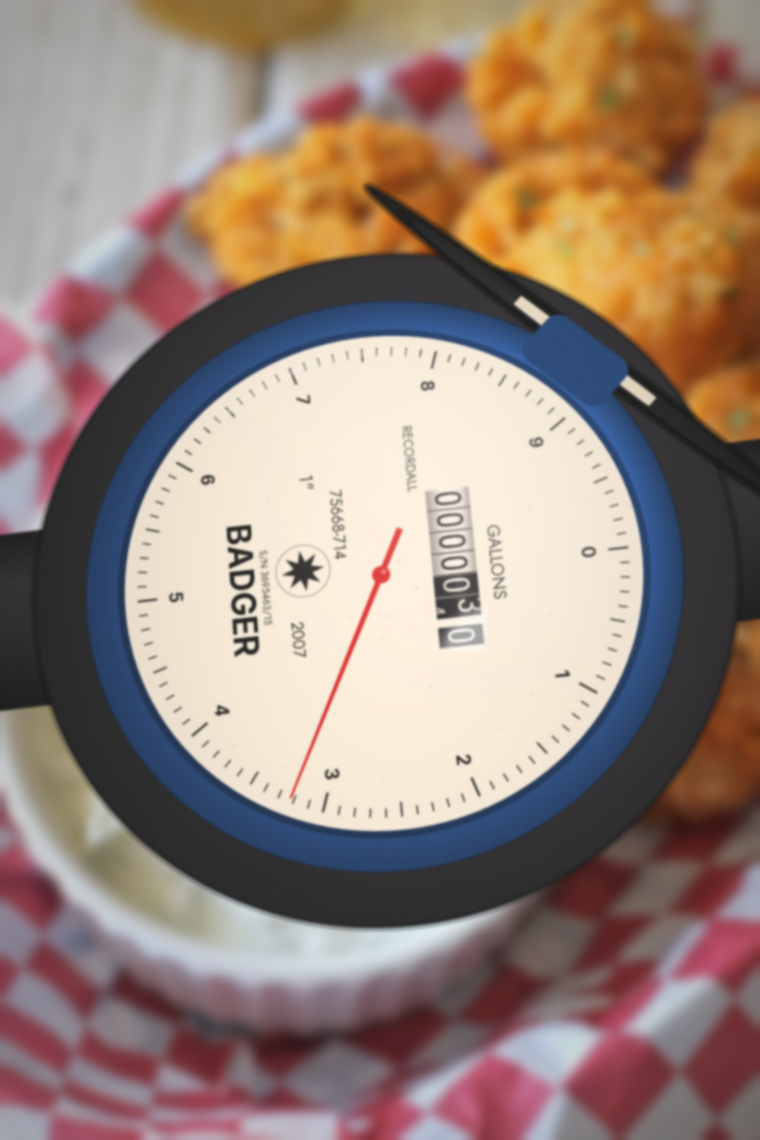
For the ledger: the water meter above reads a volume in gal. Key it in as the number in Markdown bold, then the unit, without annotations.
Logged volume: **33.2** gal
